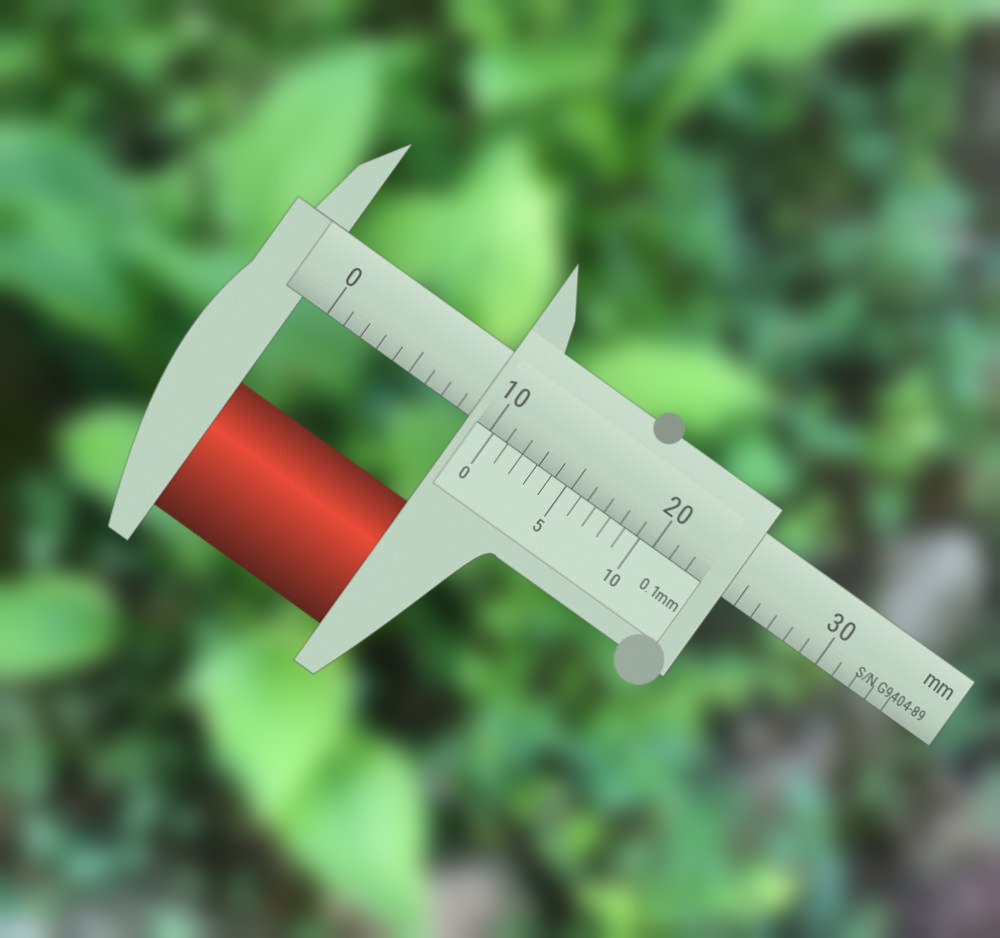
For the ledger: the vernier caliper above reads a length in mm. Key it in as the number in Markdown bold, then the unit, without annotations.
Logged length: **10.2** mm
